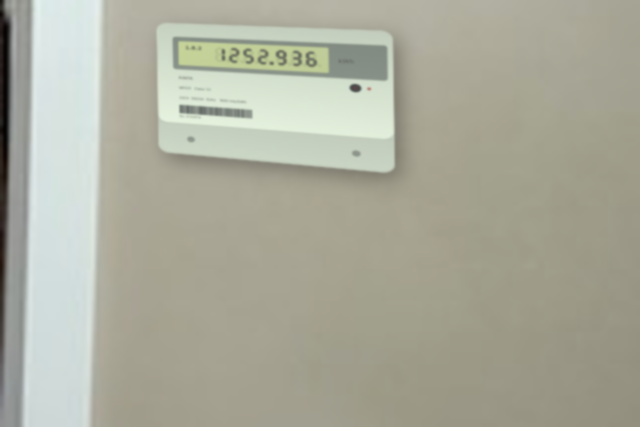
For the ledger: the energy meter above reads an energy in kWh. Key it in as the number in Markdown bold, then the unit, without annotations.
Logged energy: **1252.936** kWh
